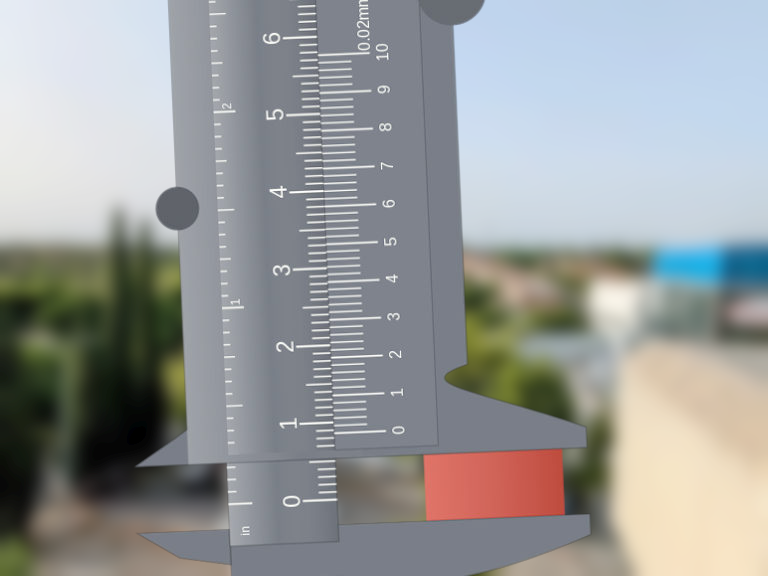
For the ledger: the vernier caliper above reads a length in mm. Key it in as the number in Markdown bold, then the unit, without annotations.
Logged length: **8.6** mm
